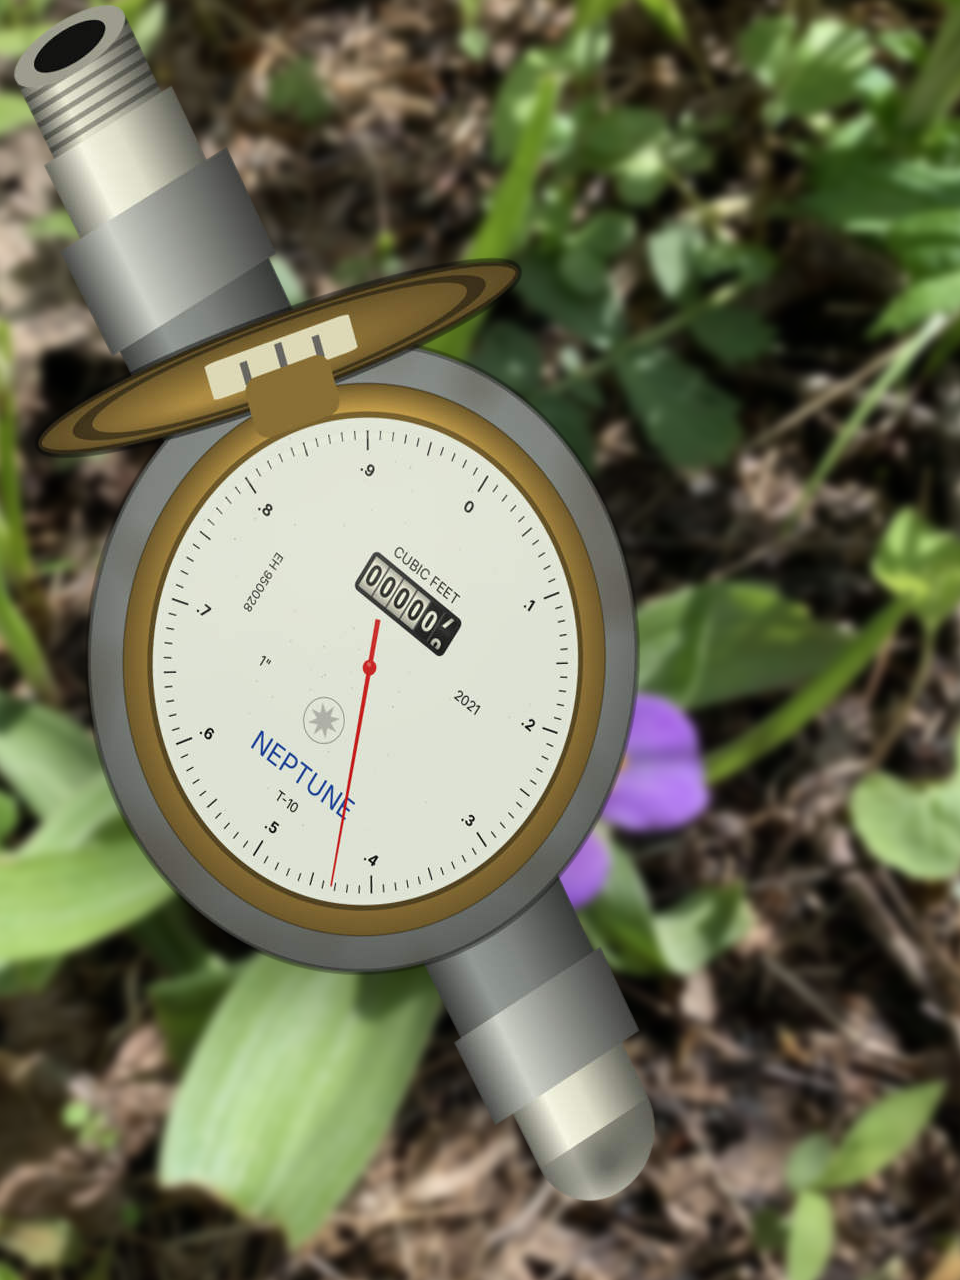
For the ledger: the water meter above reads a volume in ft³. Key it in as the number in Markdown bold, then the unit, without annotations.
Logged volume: **7.43** ft³
